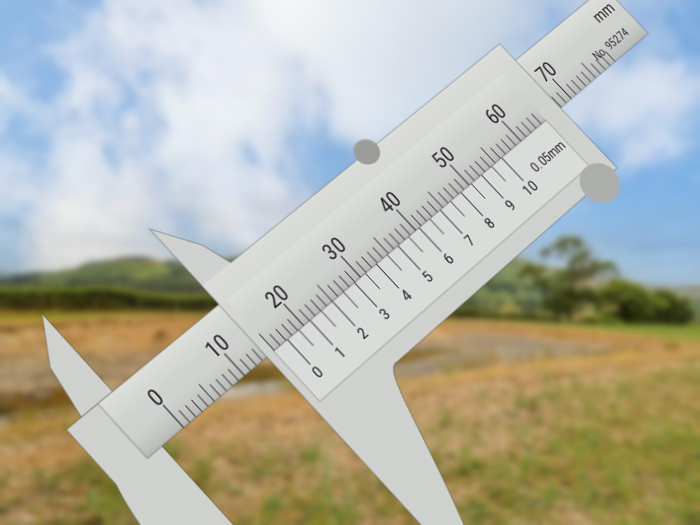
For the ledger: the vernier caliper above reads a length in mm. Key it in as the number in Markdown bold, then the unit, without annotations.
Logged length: **17.2** mm
